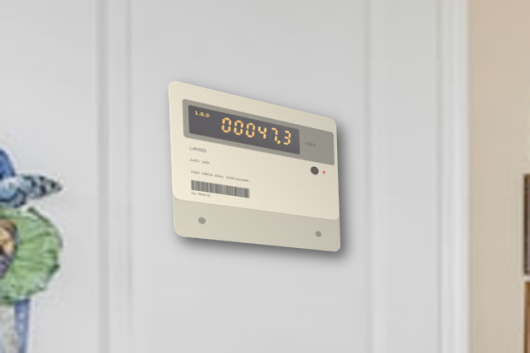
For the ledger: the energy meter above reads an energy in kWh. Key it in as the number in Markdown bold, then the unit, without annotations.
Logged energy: **47.3** kWh
